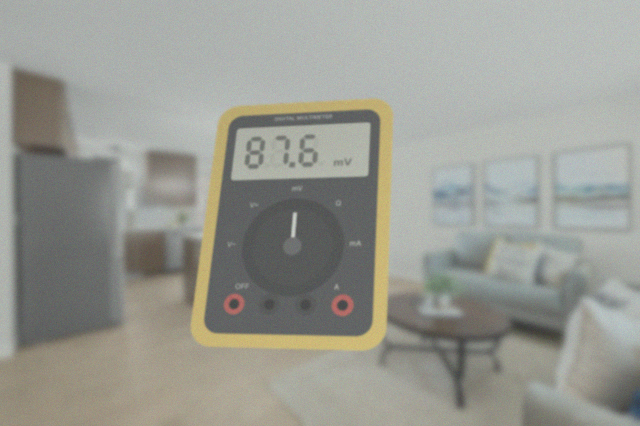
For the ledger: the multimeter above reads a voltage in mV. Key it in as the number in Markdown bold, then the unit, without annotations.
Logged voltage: **87.6** mV
